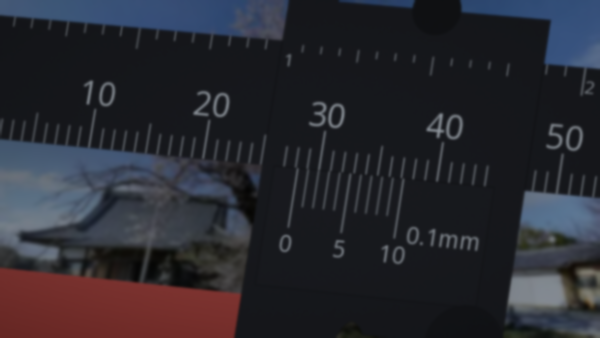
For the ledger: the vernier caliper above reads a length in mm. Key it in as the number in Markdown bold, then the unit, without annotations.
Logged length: **28.2** mm
